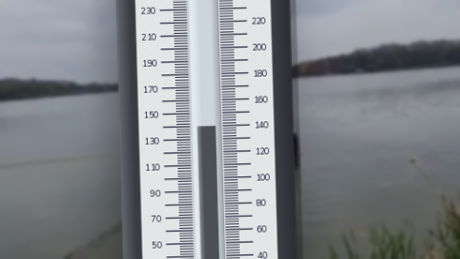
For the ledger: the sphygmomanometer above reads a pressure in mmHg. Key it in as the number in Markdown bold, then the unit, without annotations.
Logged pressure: **140** mmHg
